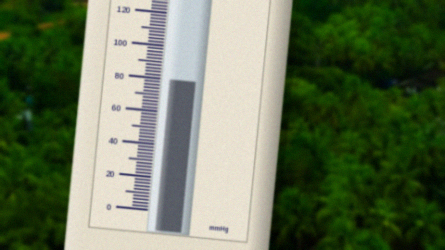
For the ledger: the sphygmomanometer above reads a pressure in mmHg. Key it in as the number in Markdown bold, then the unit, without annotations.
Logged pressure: **80** mmHg
